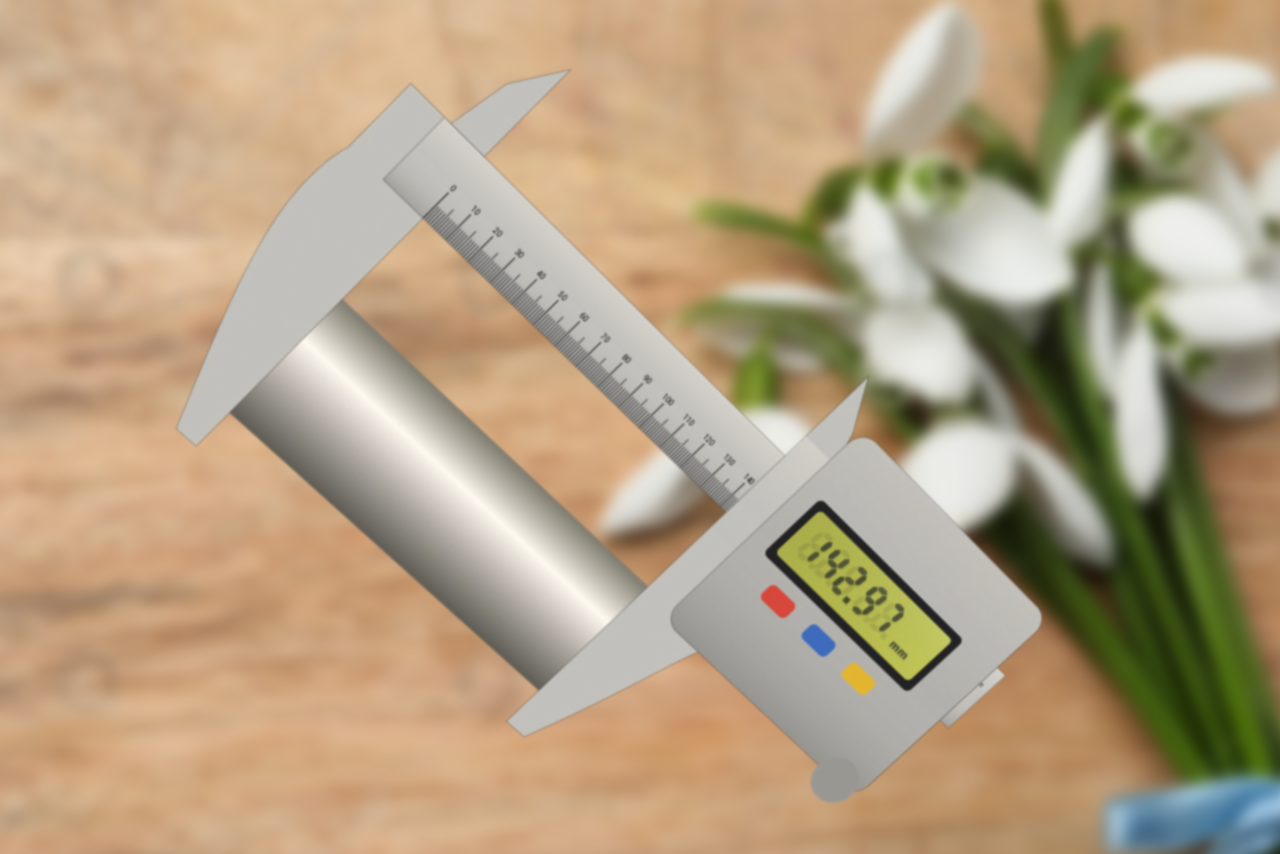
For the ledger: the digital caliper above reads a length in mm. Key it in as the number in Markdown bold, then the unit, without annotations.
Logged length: **142.97** mm
